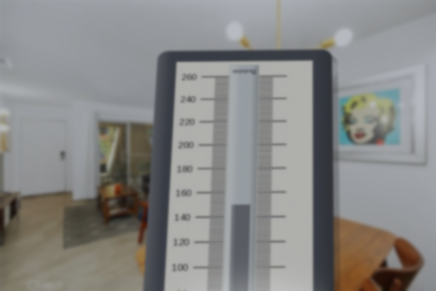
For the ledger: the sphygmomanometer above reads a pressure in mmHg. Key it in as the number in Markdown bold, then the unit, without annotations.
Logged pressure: **150** mmHg
